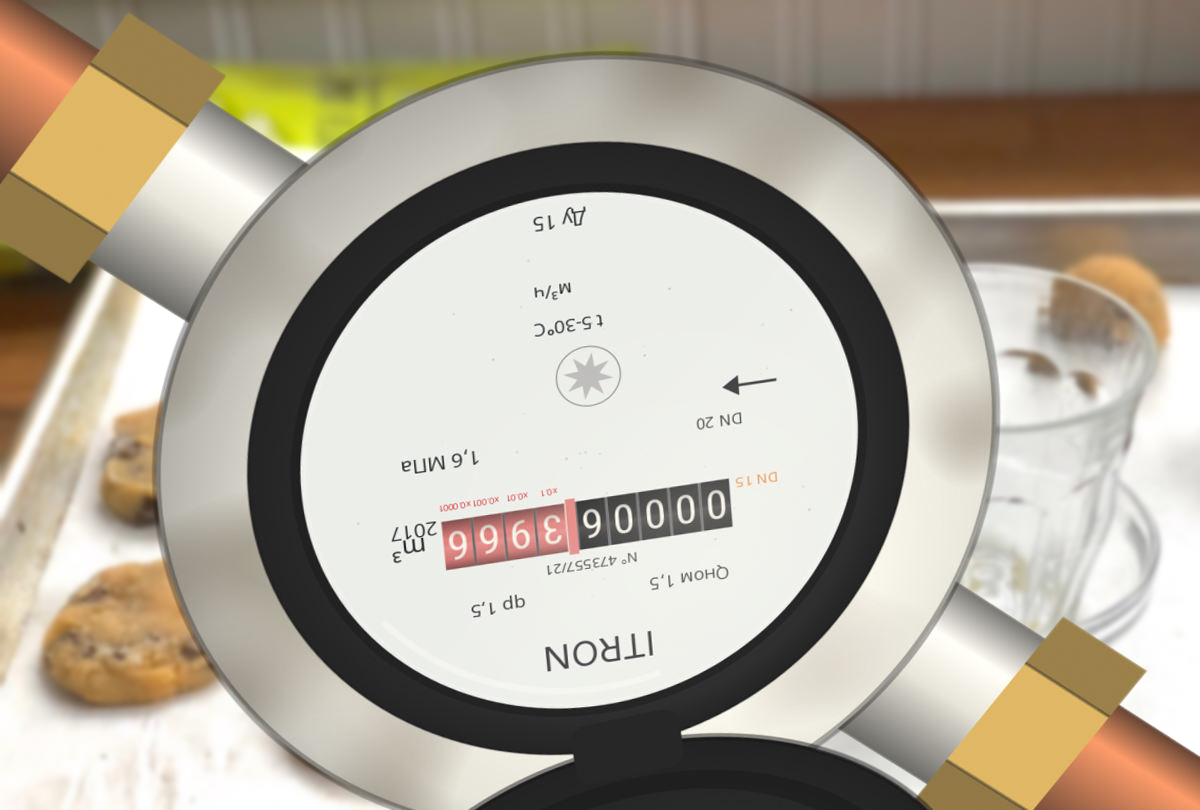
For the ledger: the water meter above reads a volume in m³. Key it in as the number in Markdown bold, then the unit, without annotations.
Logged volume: **6.3966** m³
